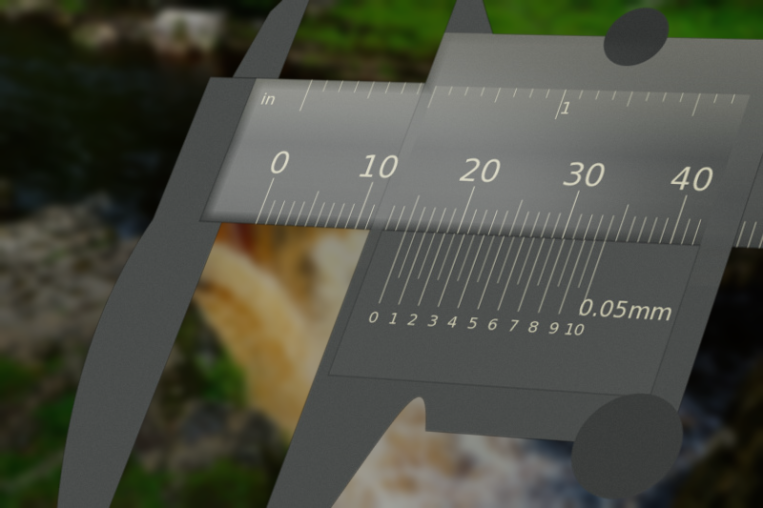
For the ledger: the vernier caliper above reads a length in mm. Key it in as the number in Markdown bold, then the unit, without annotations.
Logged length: **15.0** mm
